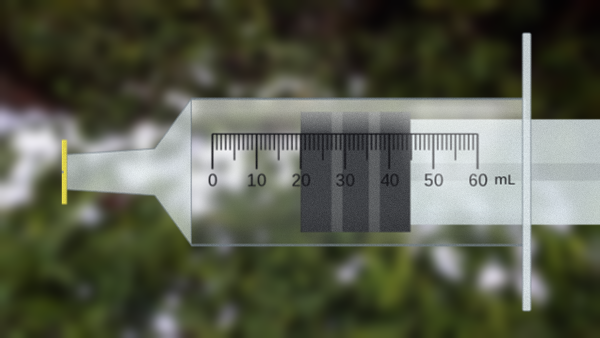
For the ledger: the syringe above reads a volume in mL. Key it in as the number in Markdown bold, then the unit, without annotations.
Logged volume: **20** mL
